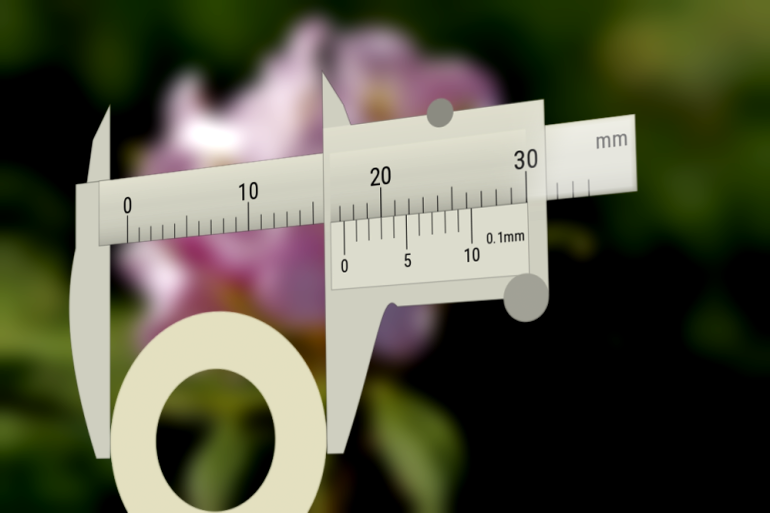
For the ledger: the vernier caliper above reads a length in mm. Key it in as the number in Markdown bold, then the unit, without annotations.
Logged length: **17.3** mm
